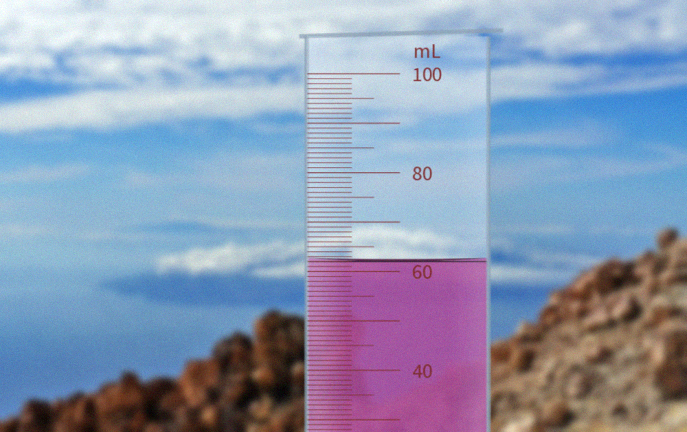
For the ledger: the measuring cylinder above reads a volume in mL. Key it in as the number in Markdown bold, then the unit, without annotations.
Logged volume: **62** mL
